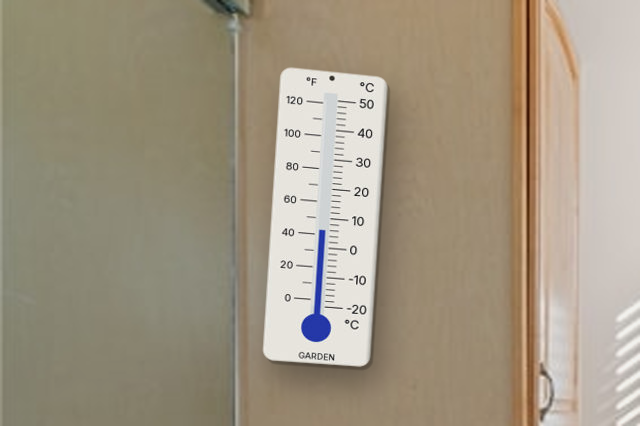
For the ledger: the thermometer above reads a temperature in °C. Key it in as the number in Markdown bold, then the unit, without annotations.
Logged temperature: **6** °C
